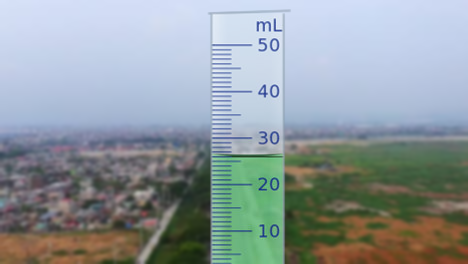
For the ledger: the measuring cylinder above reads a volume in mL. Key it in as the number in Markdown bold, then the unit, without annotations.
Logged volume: **26** mL
